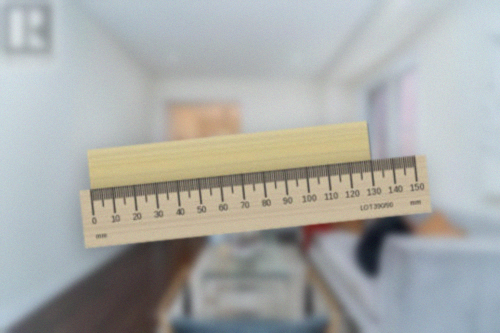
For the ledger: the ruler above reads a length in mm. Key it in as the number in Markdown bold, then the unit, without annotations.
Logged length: **130** mm
